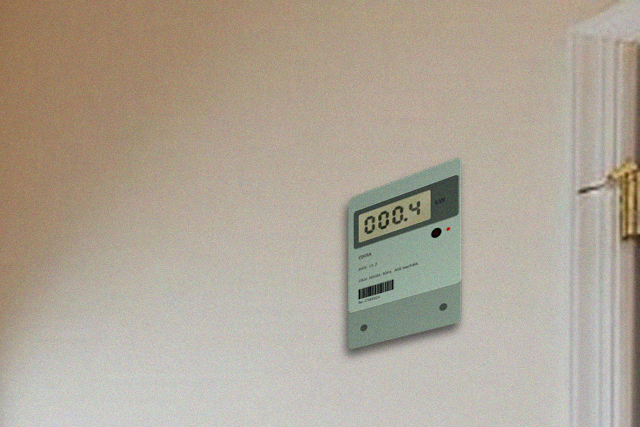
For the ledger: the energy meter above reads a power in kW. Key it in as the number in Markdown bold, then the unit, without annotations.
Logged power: **0.4** kW
